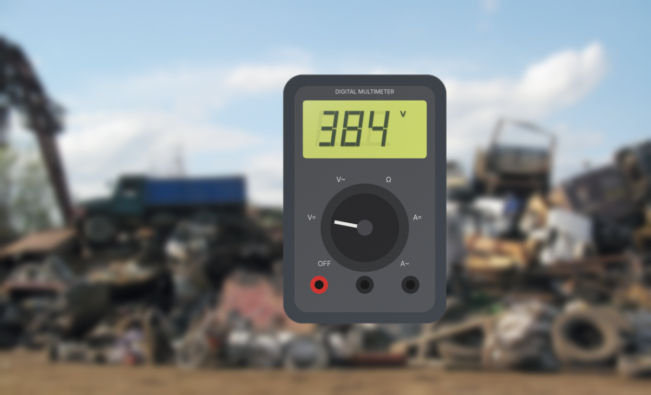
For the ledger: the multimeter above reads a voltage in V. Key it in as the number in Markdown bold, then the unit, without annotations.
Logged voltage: **384** V
